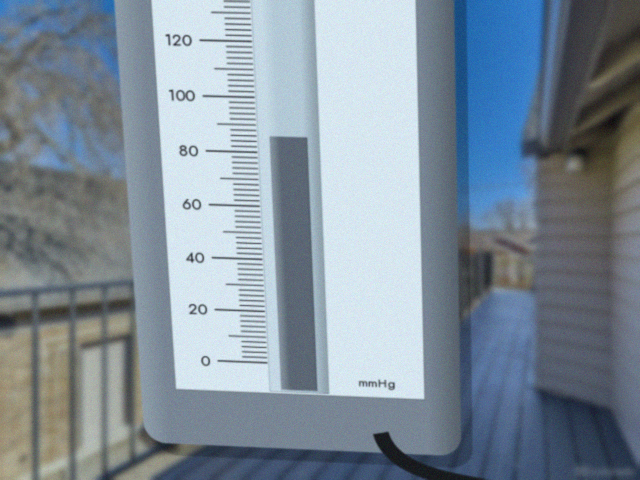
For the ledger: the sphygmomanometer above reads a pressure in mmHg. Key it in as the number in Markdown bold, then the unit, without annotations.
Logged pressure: **86** mmHg
